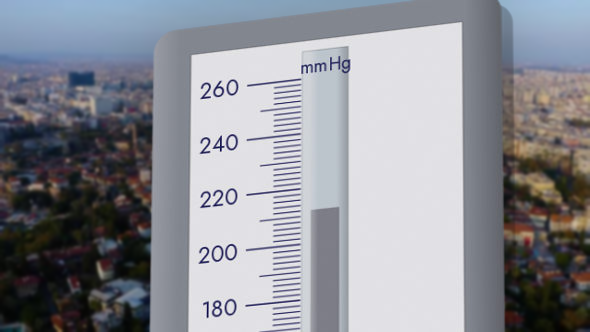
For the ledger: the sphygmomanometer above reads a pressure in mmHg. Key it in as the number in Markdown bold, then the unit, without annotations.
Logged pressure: **212** mmHg
